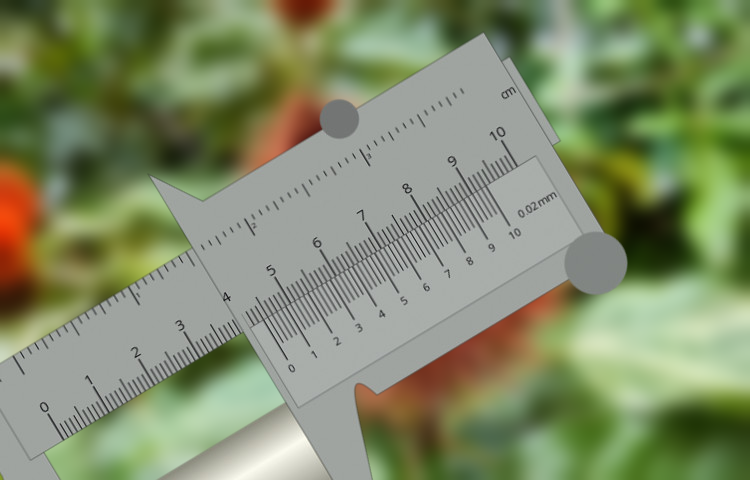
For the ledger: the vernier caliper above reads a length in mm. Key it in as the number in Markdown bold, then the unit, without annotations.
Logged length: **44.0** mm
